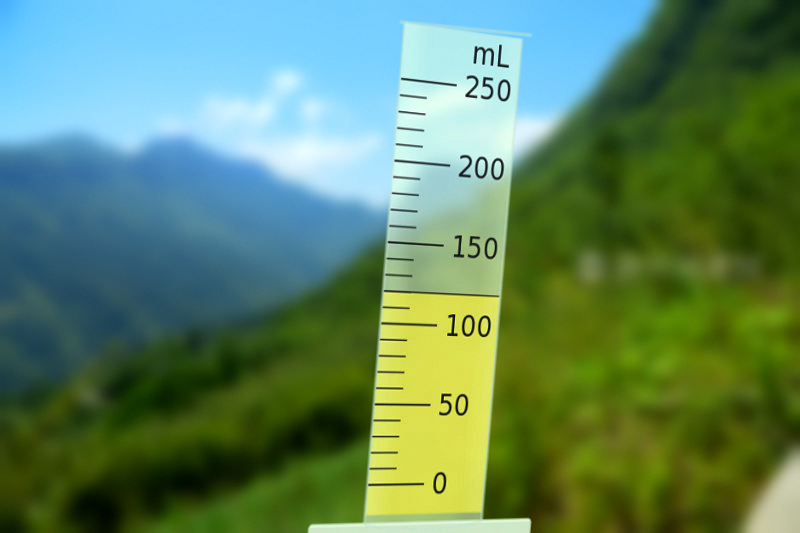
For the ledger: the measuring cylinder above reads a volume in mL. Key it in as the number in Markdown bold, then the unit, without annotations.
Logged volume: **120** mL
